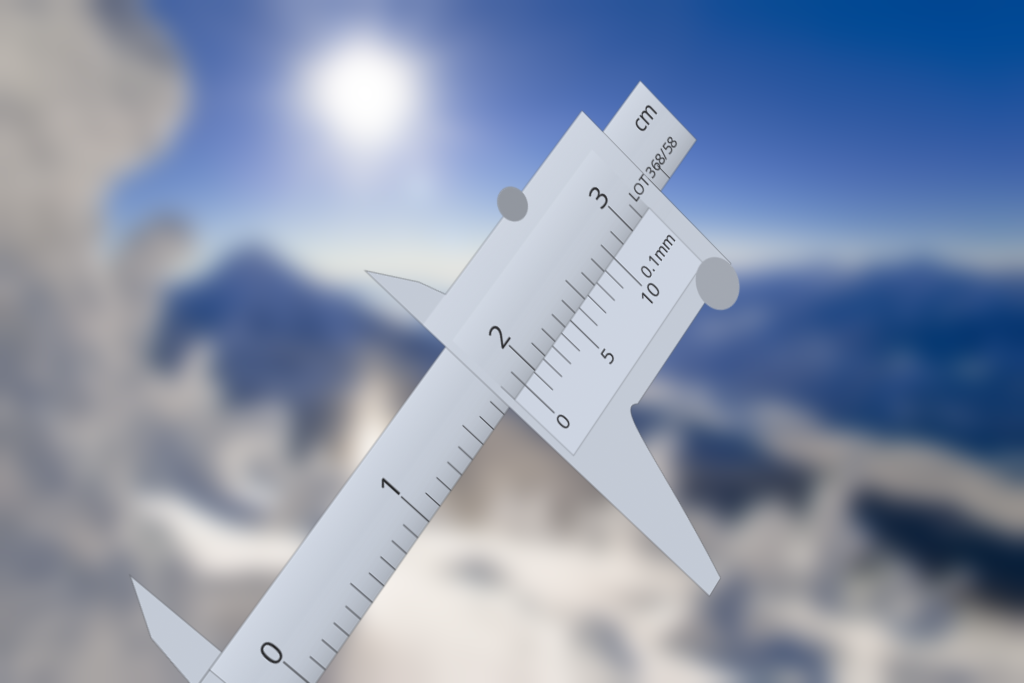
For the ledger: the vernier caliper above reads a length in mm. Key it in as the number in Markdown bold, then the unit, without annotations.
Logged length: **19.0** mm
